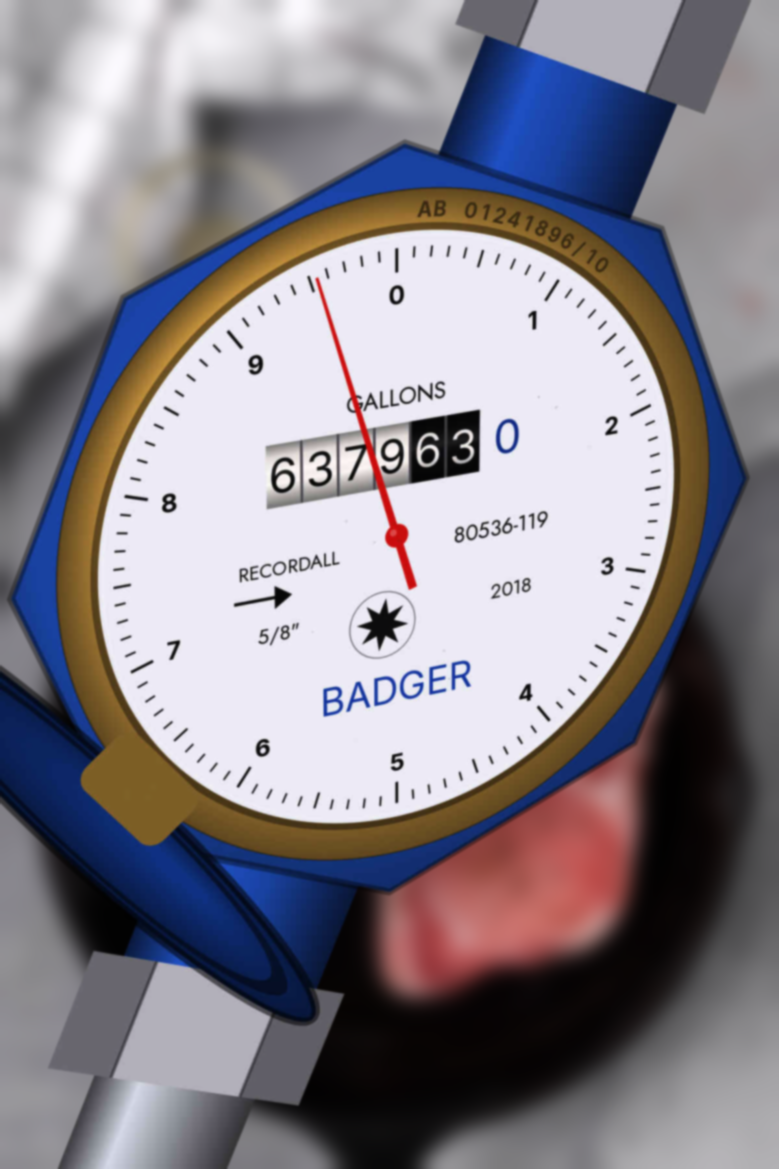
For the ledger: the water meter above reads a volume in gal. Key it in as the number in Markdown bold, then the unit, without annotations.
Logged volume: **6379629.5** gal
